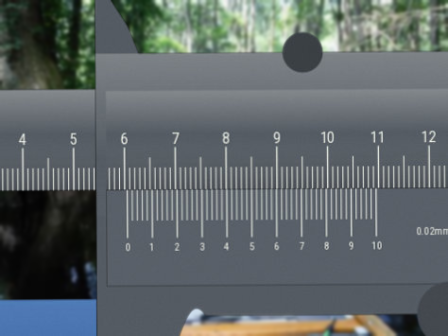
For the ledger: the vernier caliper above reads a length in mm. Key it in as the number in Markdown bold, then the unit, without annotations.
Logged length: **60.5** mm
